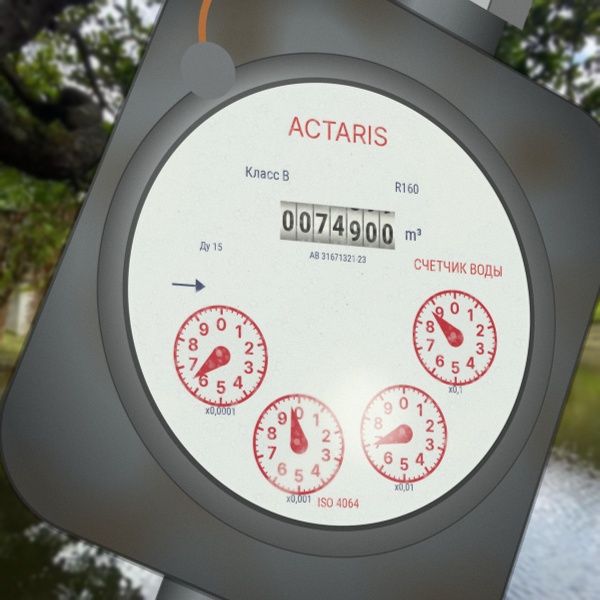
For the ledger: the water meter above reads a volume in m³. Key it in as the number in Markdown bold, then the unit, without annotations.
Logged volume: **74899.8696** m³
